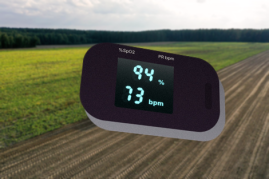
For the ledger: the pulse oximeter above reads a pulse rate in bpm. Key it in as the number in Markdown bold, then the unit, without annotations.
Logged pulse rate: **73** bpm
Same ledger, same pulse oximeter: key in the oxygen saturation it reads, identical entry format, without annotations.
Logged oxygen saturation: **94** %
